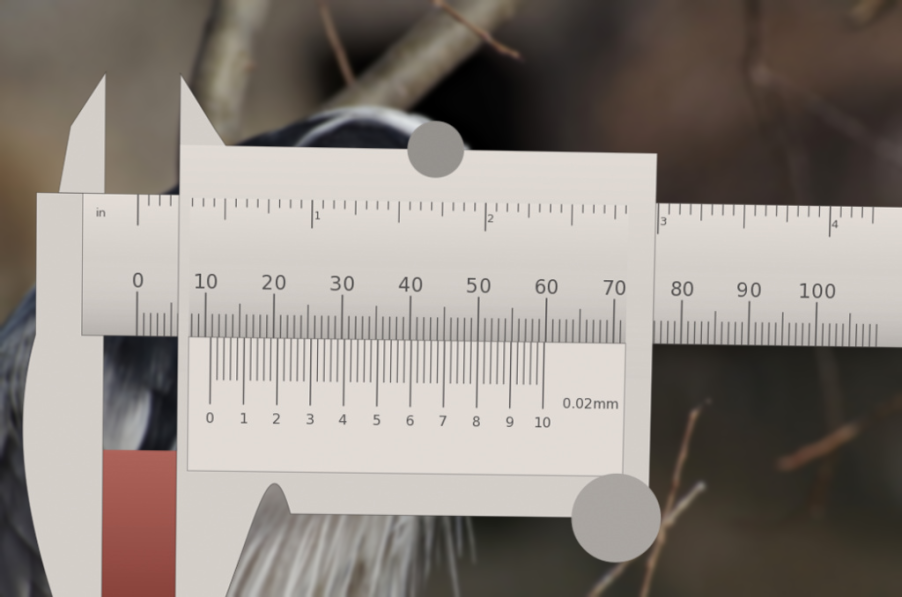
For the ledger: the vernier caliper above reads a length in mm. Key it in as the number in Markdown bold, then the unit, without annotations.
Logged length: **10.8** mm
